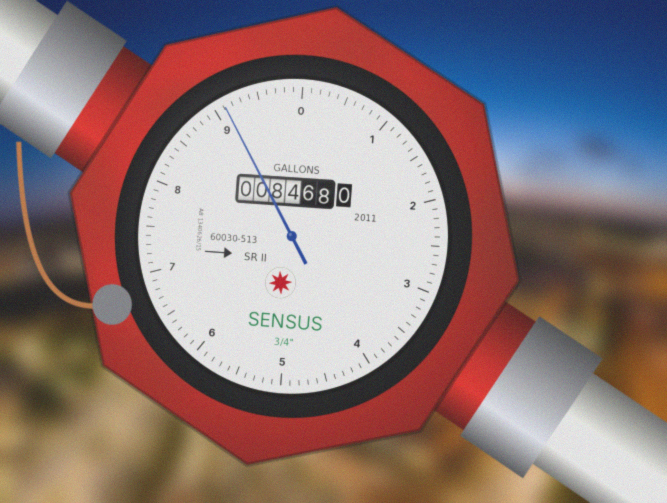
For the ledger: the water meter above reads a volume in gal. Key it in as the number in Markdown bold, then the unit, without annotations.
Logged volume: **84679.1** gal
